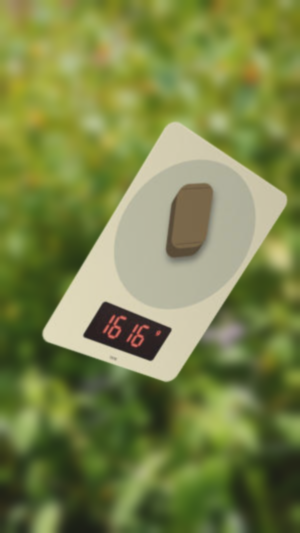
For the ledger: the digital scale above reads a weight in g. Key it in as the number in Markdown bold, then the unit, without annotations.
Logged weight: **1616** g
